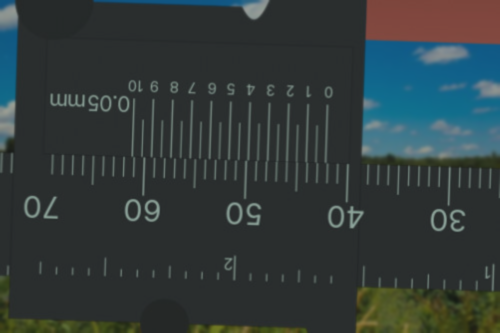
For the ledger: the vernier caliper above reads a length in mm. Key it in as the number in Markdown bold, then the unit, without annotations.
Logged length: **42.2** mm
